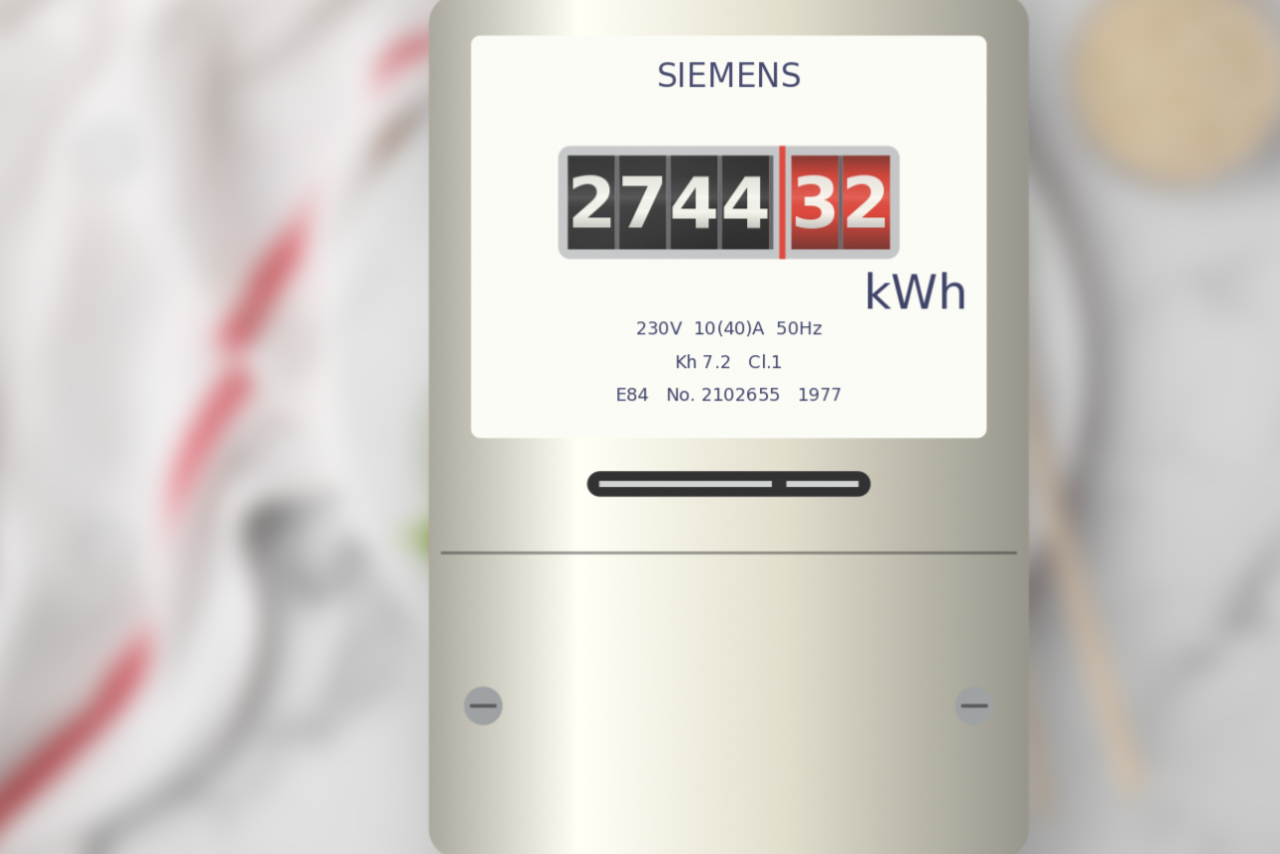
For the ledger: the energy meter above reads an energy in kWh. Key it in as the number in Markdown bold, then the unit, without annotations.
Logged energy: **2744.32** kWh
